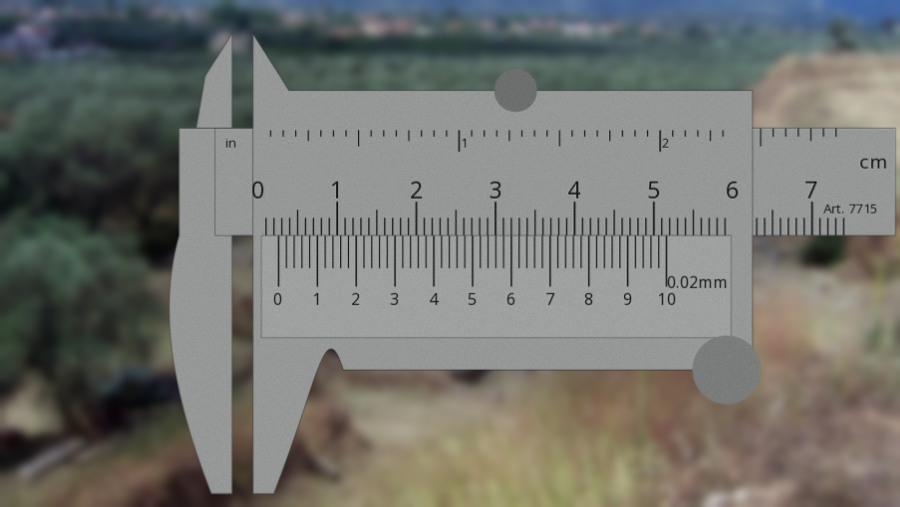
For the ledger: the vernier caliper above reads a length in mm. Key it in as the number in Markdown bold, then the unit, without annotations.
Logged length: **2.6** mm
